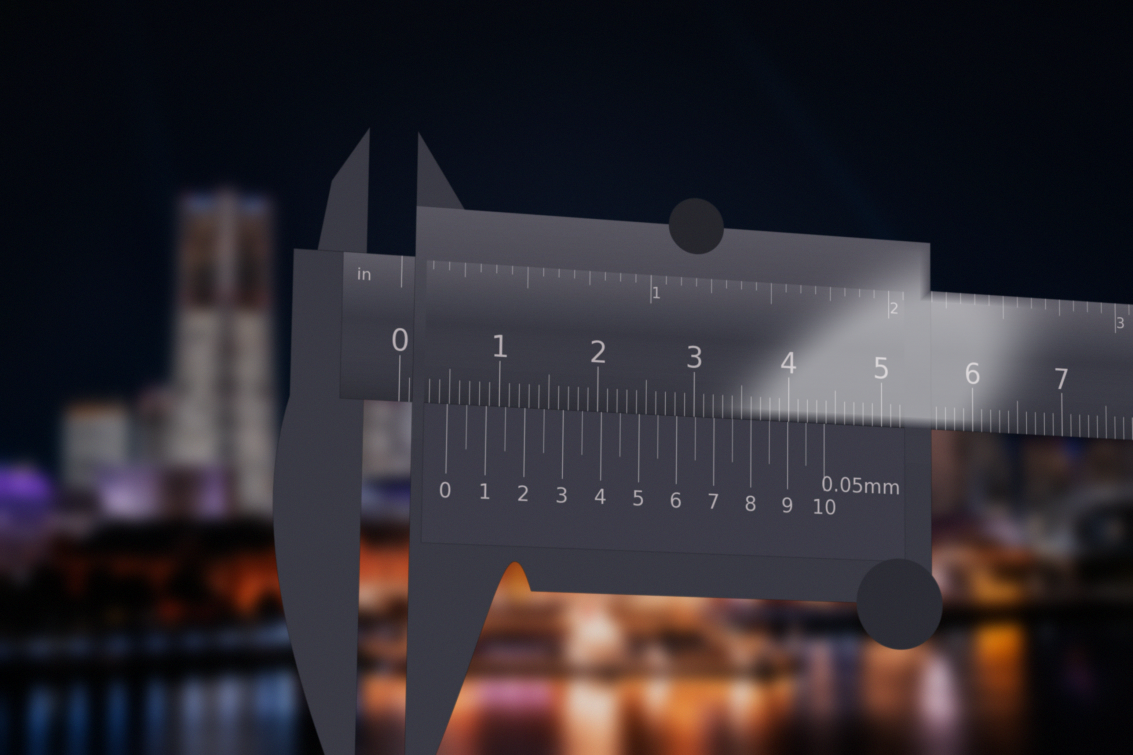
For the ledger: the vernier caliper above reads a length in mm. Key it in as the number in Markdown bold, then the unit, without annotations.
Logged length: **4.8** mm
